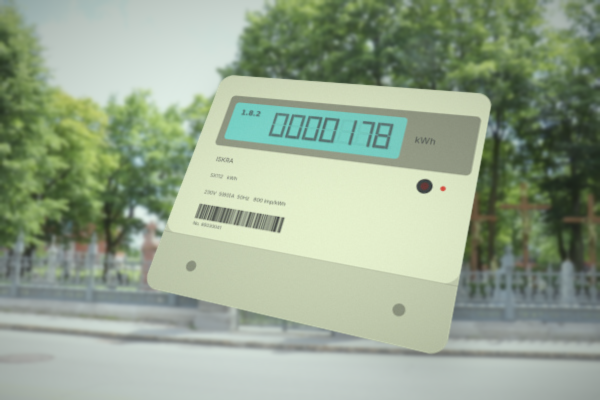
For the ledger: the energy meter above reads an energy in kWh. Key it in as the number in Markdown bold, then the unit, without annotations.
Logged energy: **178** kWh
